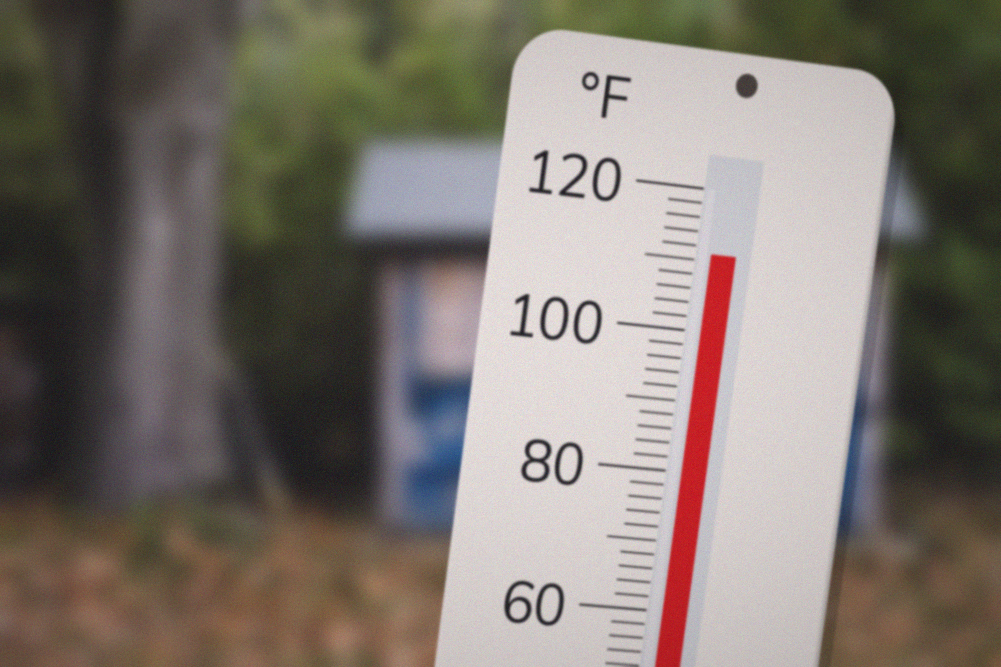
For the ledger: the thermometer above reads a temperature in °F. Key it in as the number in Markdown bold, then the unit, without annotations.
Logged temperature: **111** °F
